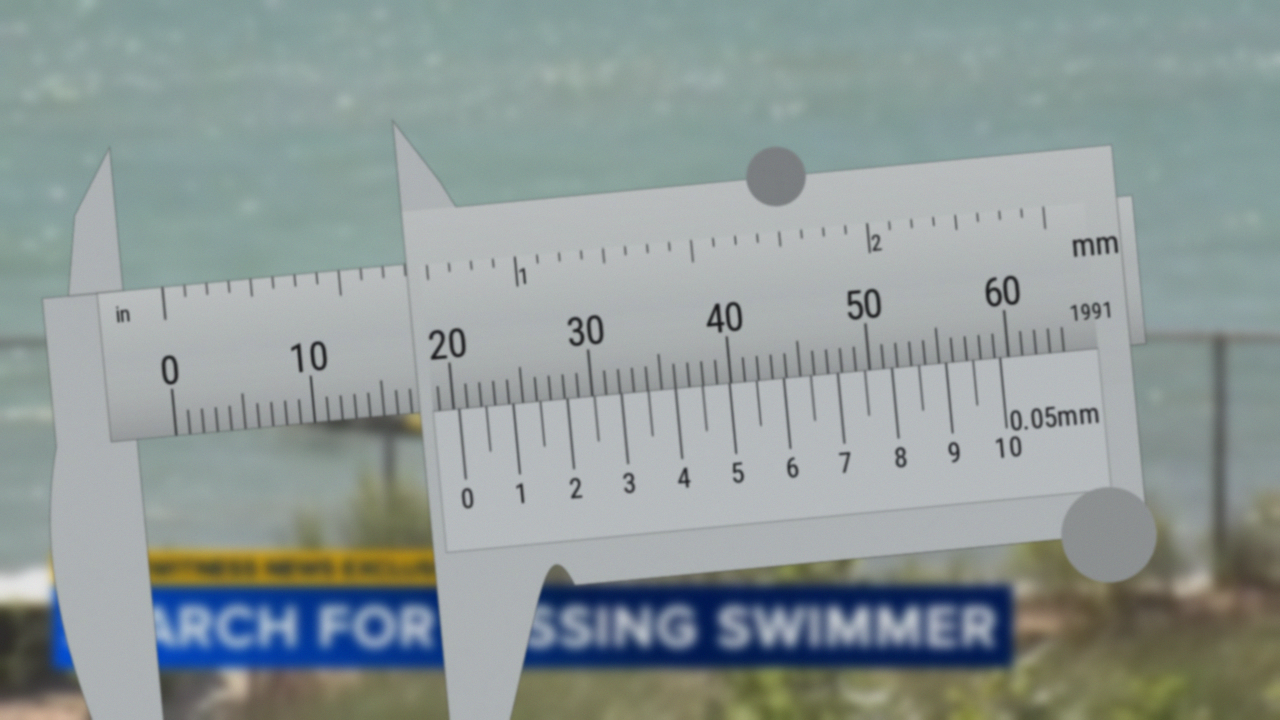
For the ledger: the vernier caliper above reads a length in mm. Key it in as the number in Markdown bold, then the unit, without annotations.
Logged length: **20.4** mm
